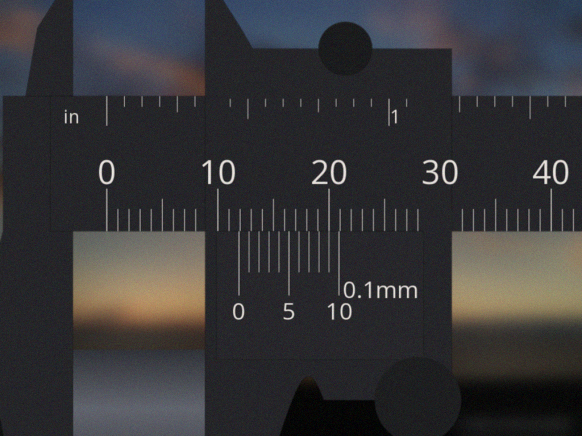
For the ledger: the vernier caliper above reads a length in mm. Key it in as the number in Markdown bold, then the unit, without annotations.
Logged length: **11.9** mm
